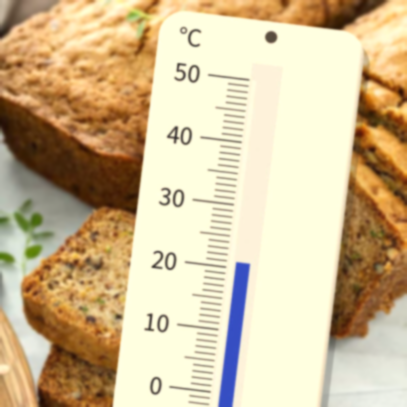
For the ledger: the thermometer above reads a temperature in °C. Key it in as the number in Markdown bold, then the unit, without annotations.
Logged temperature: **21** °C
